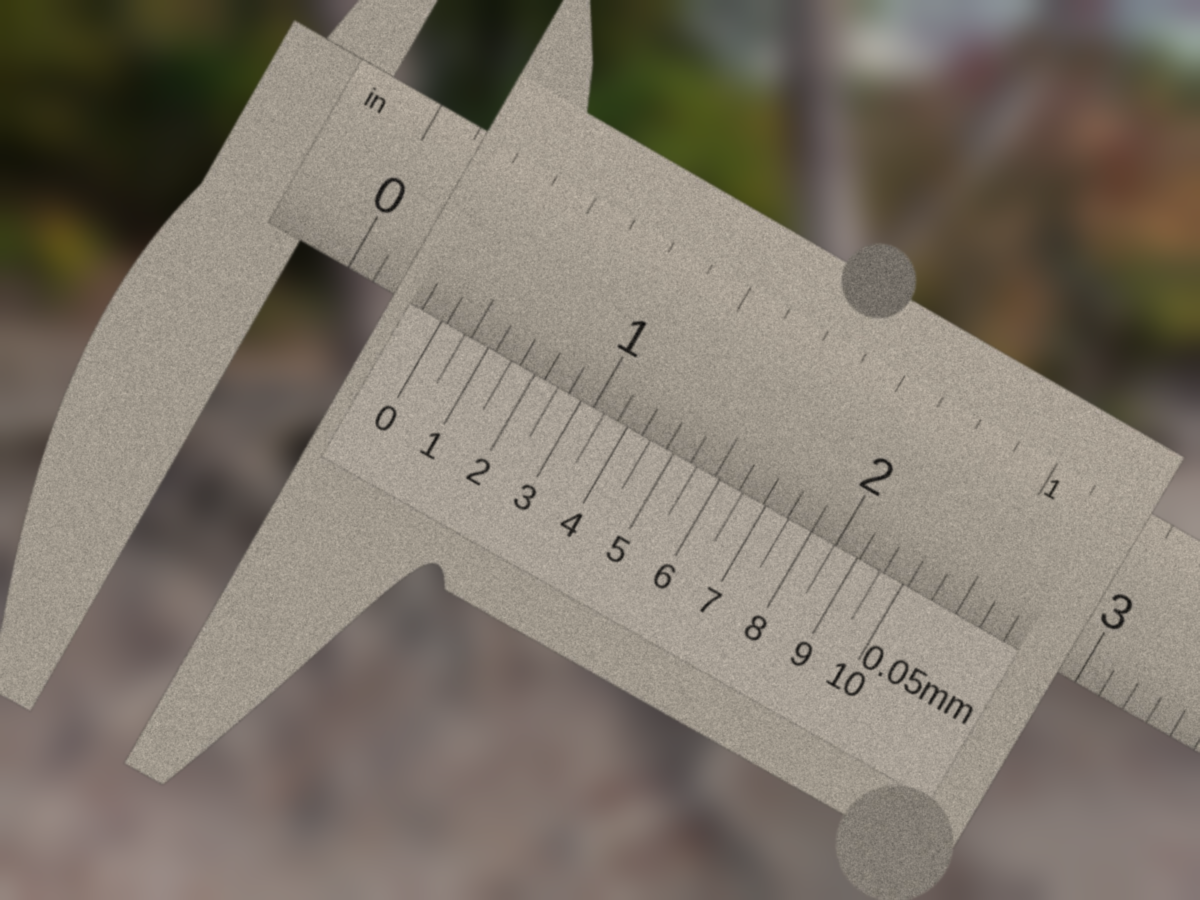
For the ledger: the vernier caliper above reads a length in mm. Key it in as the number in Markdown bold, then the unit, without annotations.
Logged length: **3.8** mm
